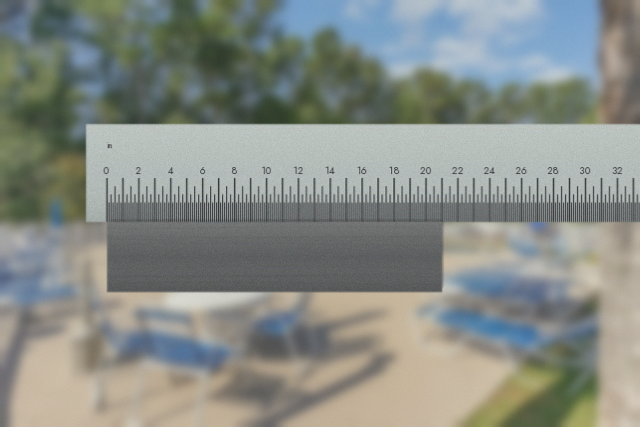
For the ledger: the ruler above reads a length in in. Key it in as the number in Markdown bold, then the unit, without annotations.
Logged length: **21** in
